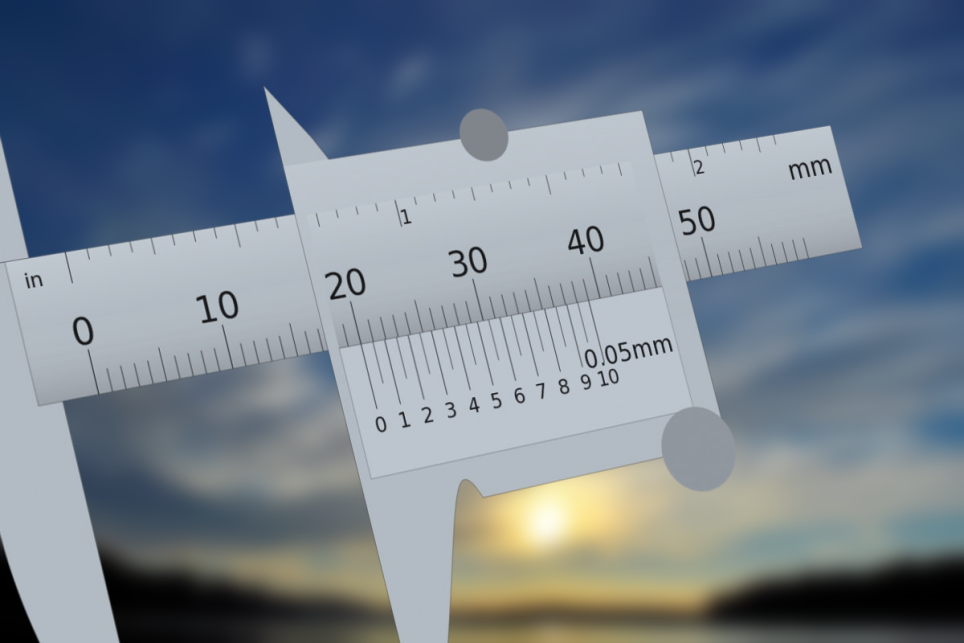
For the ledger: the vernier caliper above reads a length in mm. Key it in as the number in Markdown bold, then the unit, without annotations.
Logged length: **20.0** mm
